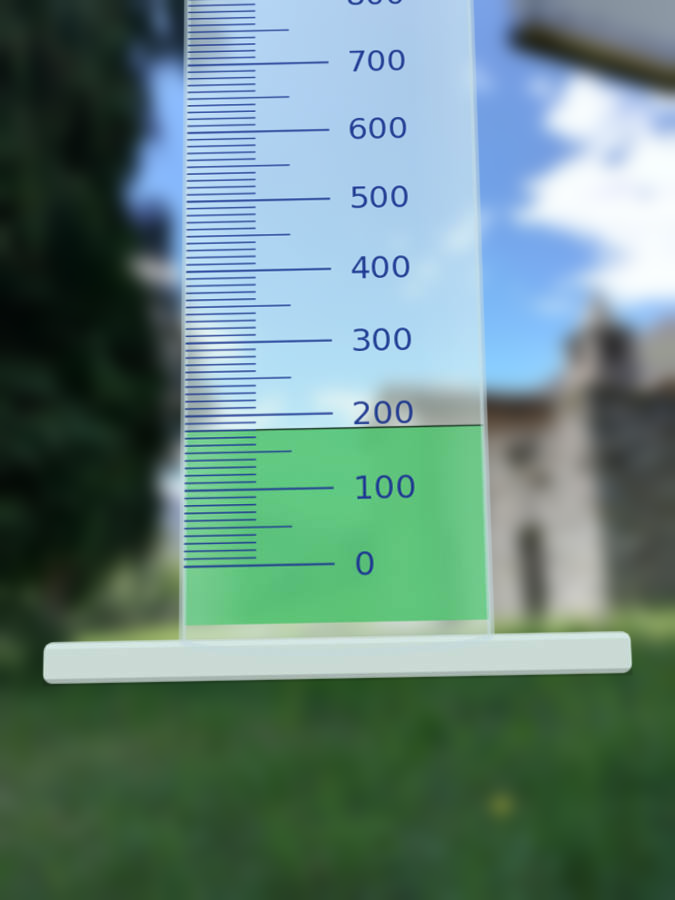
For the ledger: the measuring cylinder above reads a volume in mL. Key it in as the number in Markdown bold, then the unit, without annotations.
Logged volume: **180** mL
